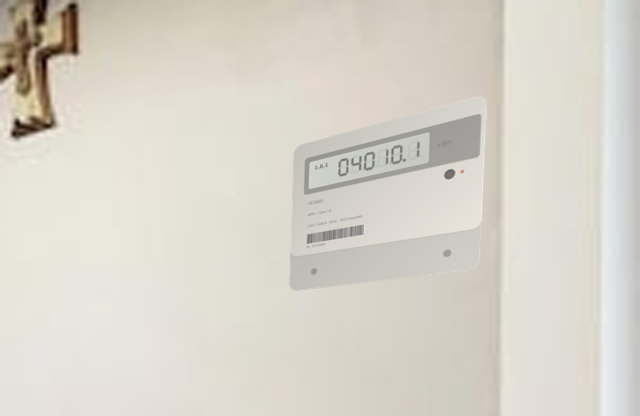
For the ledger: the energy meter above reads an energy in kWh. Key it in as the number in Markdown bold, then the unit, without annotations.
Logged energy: **4010.1** kWh
